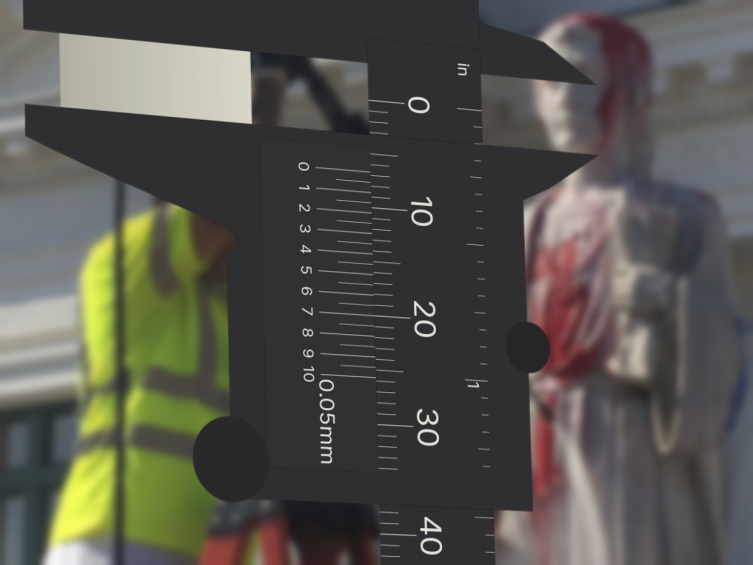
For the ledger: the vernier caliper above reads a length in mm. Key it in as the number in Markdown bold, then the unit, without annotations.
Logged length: **6.7** mm
